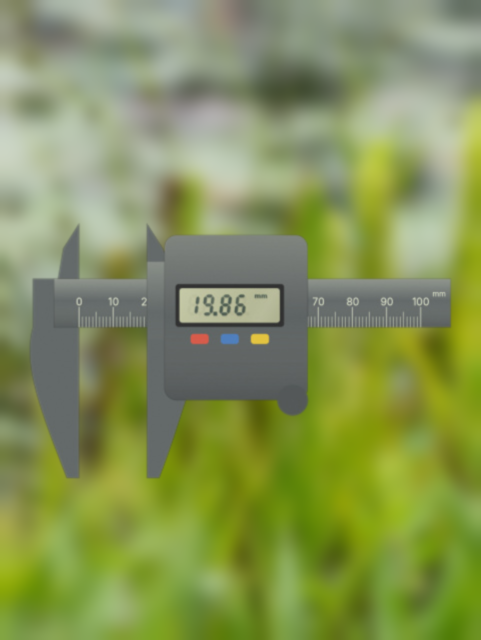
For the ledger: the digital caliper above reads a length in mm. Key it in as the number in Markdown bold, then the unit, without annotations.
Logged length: **19.86** mm
